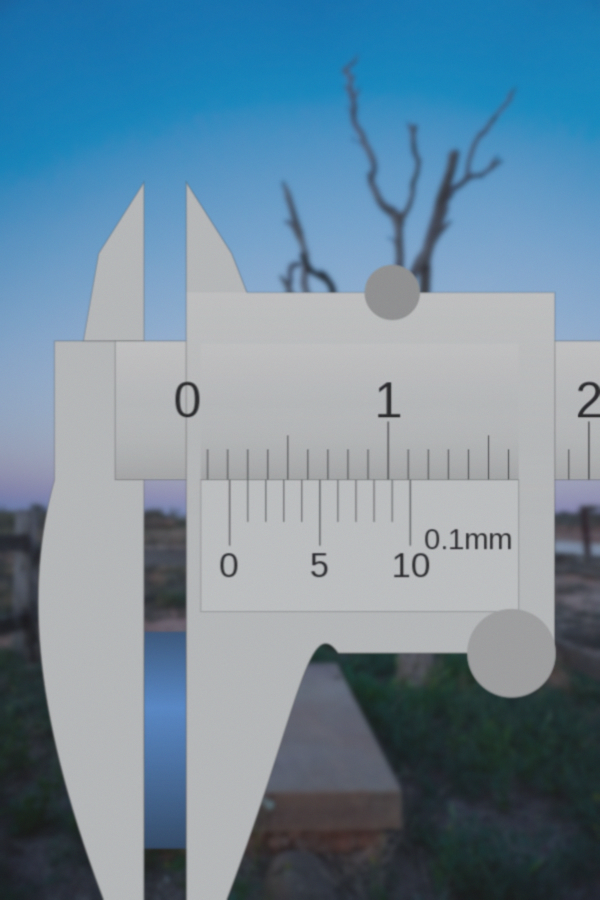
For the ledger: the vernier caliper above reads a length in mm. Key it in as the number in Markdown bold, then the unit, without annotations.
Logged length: **2.1** mm
